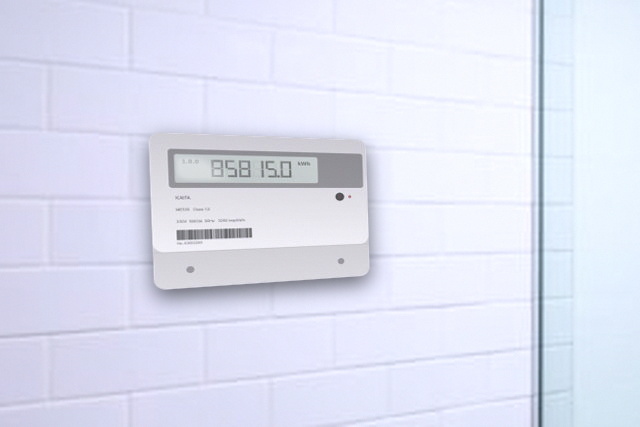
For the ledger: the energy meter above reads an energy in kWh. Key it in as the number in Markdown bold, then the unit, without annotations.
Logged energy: **85815.0** kWh
